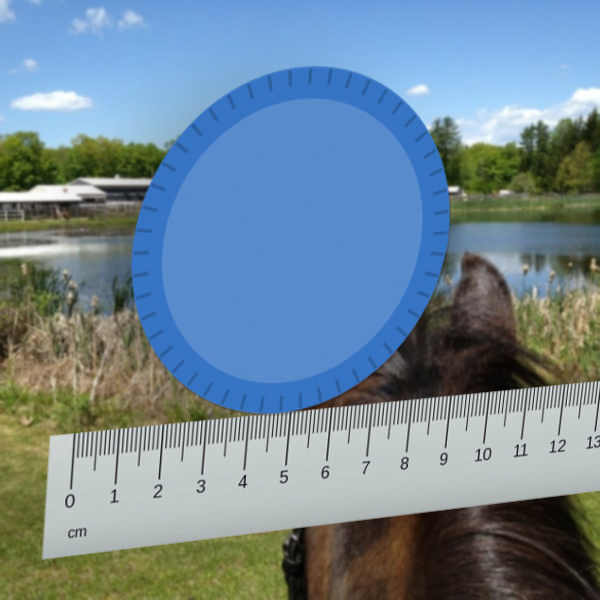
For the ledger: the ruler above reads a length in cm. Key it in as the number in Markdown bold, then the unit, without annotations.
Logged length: **7.5** cm
